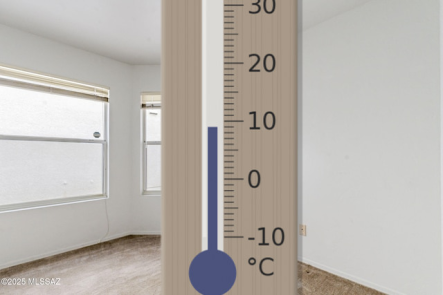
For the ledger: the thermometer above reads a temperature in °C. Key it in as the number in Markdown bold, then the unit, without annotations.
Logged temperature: **9** °C
